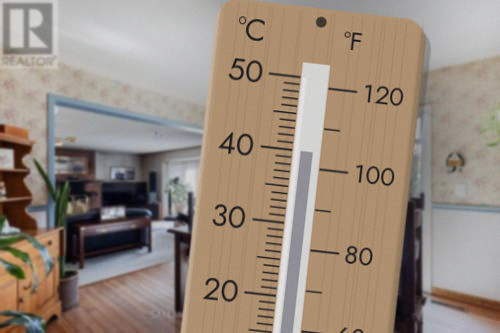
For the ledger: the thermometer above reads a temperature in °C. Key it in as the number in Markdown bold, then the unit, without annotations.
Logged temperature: **40** °C
